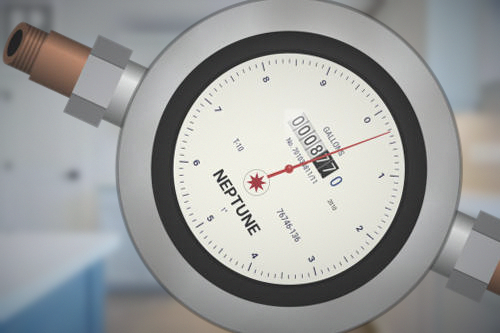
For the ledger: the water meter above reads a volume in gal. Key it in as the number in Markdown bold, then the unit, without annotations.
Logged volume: **8770.3** gal
